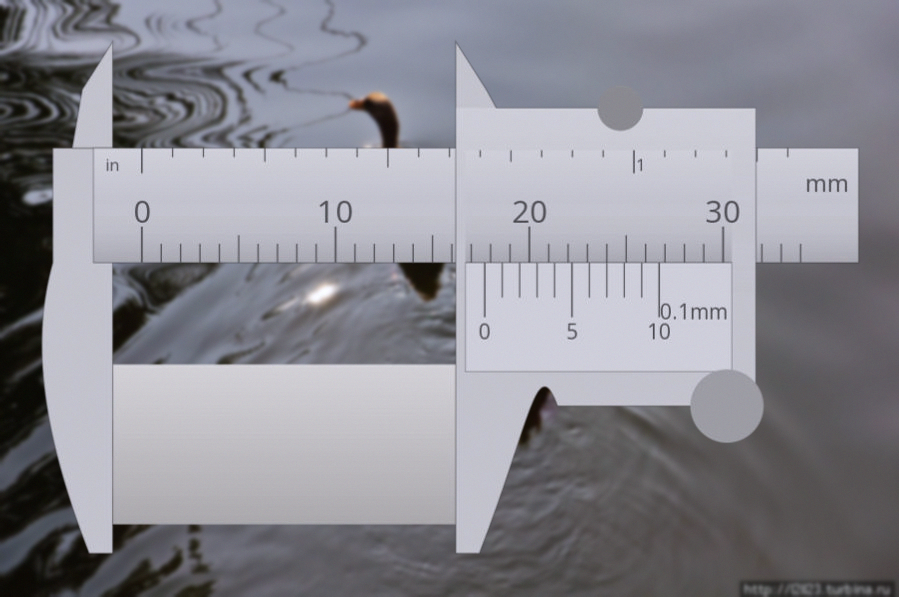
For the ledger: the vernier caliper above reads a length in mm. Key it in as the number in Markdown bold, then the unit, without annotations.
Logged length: **17.7** mm
